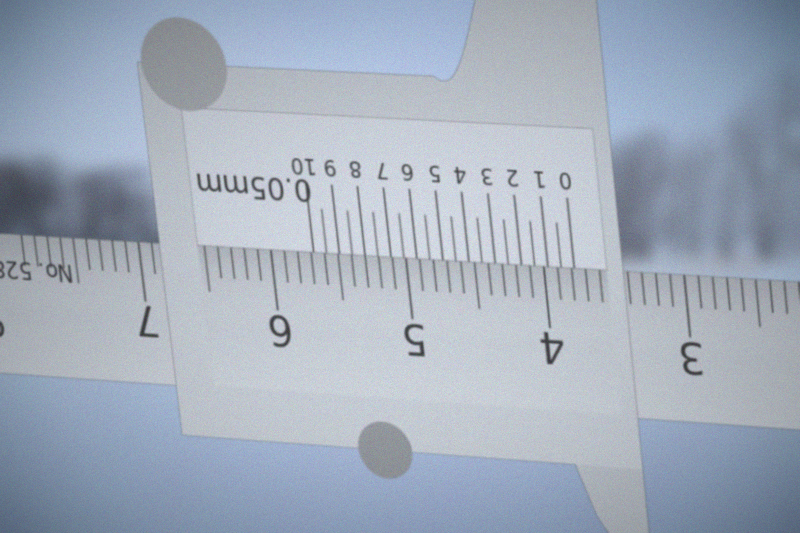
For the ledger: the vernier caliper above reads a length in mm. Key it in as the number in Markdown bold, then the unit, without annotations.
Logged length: **37.8** mm
